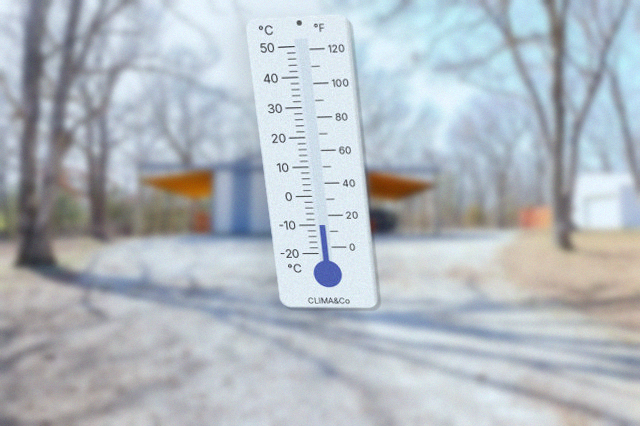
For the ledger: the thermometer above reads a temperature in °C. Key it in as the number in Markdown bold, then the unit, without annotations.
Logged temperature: **-10** °C
